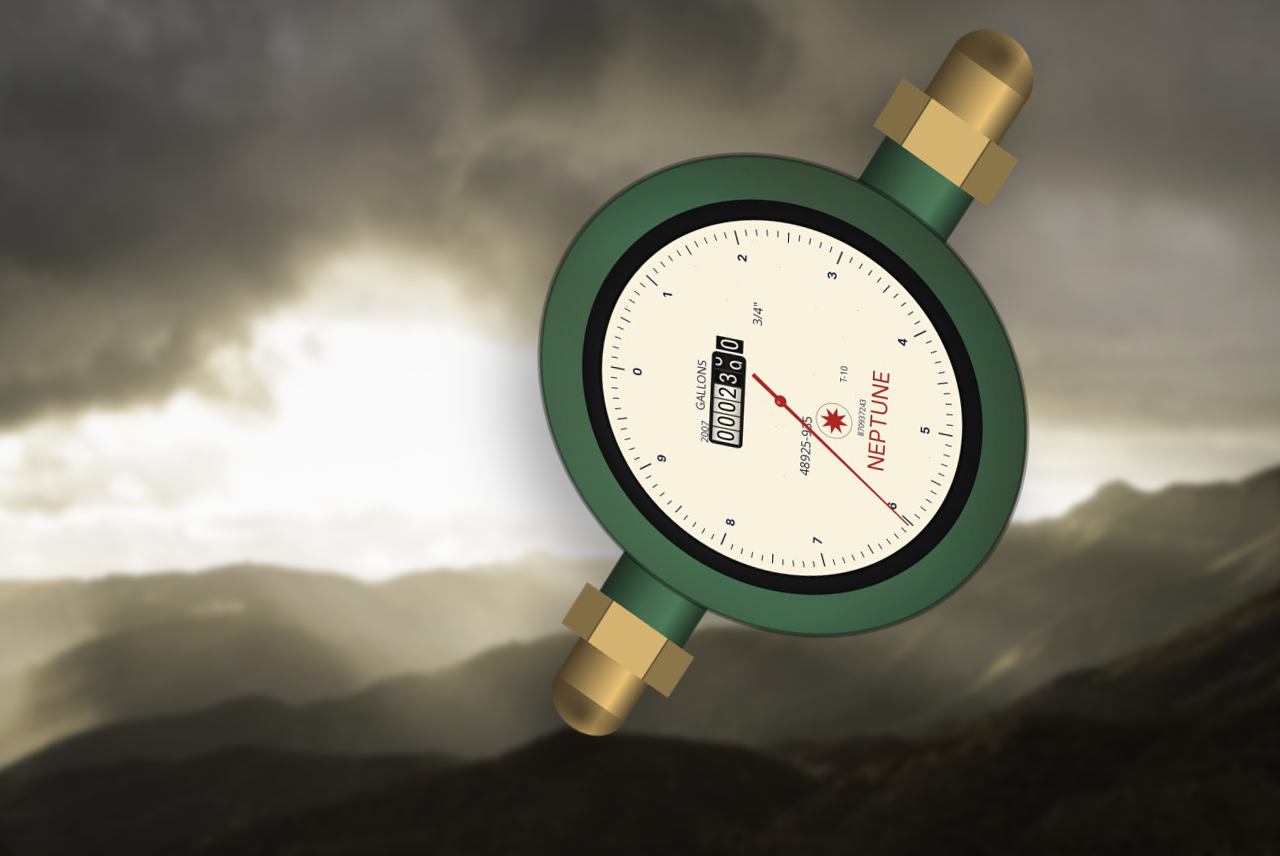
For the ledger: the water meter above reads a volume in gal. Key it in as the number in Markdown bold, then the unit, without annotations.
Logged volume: **2386.0** gal
